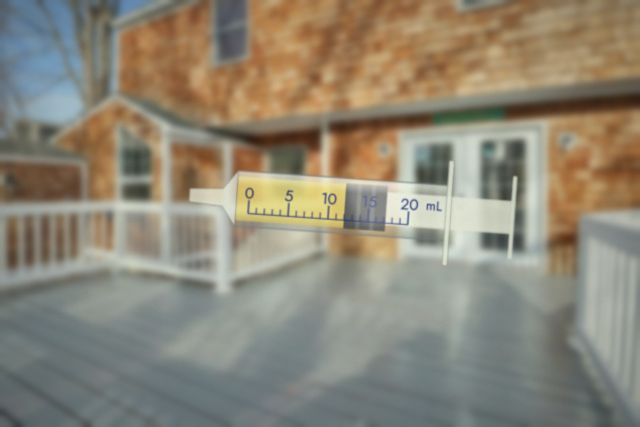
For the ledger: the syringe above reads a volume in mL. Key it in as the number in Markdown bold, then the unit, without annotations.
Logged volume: **12** mL
